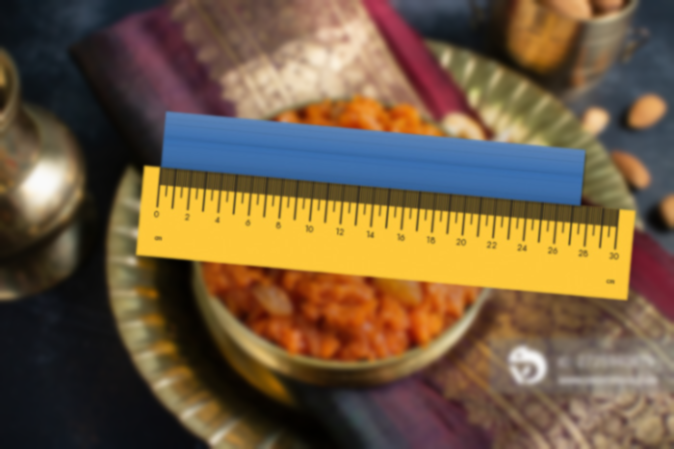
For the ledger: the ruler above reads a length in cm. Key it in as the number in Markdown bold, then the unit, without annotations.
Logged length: **27.5** cm
